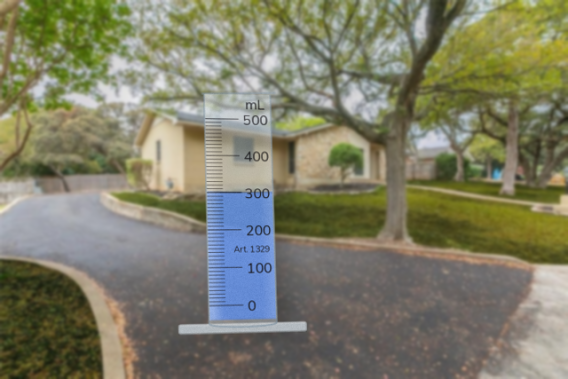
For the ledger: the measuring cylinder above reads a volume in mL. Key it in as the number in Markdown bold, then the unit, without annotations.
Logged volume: **300** mL
